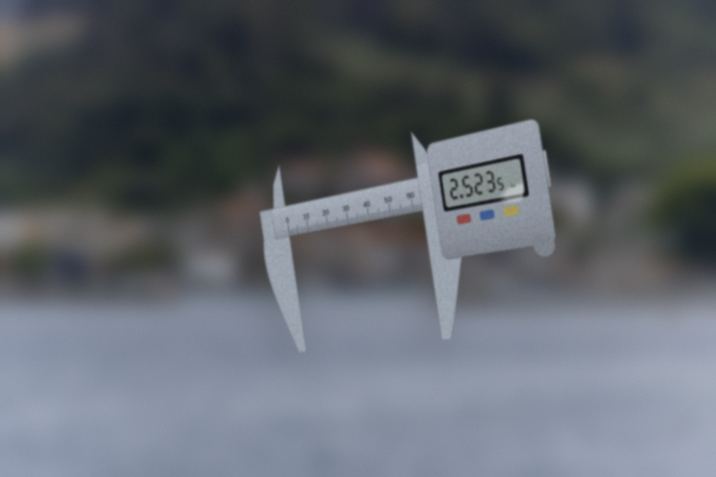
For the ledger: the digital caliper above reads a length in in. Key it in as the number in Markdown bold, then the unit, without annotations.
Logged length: **2.5235** in
